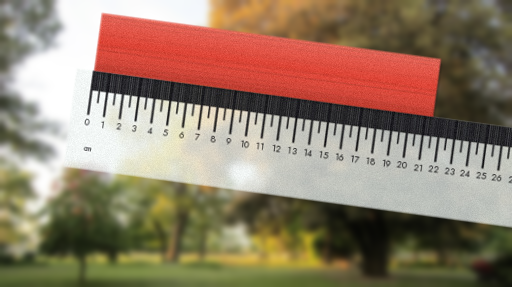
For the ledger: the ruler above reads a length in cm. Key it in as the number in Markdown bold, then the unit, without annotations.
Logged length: **21.5** cm
